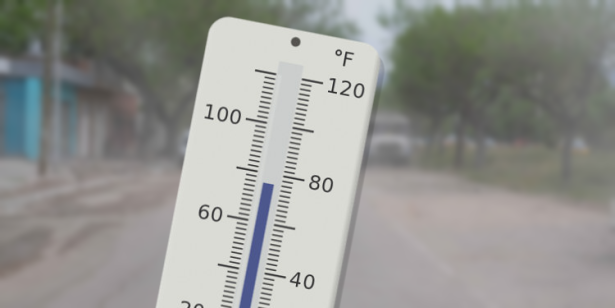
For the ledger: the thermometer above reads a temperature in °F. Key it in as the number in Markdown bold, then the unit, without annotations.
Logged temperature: **76** °F
